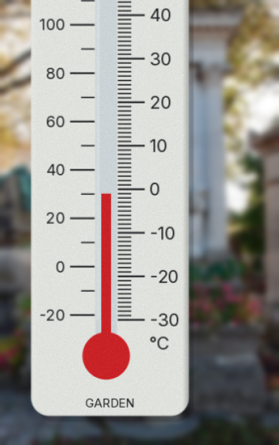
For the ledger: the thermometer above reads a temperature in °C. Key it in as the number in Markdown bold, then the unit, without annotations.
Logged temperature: **-1** °C
